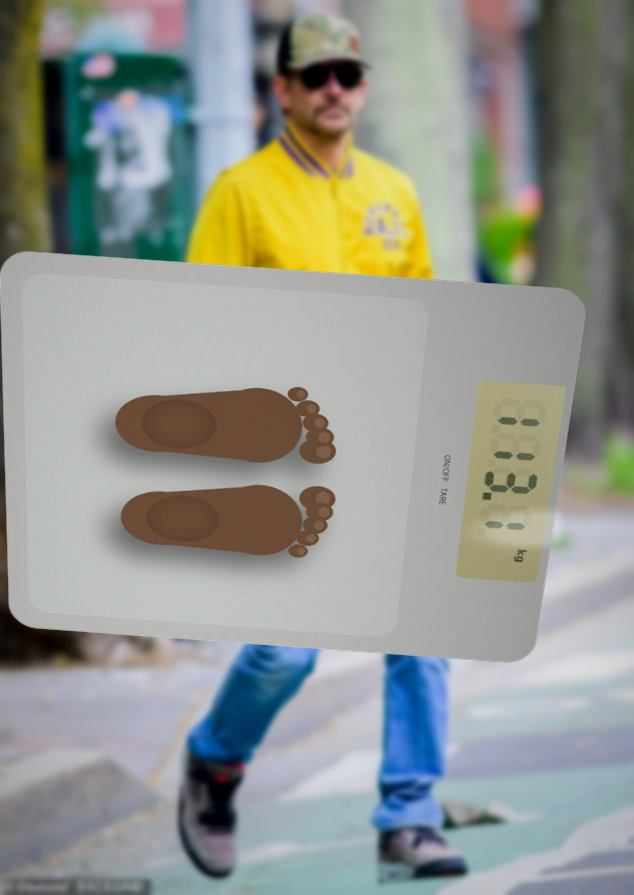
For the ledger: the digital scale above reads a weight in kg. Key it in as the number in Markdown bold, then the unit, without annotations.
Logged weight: **113.1** kg
